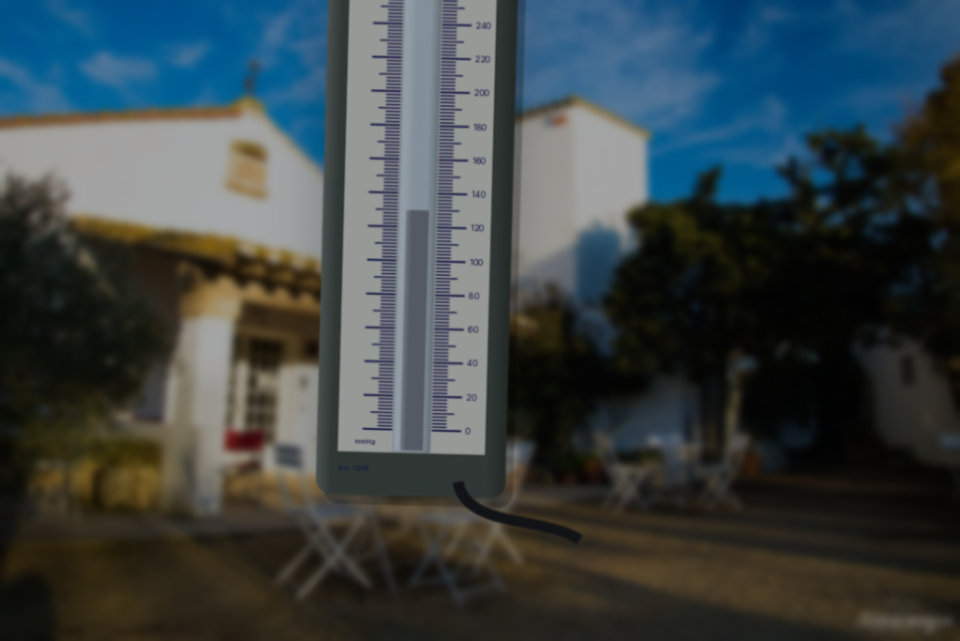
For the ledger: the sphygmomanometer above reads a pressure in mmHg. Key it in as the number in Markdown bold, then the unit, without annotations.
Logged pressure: **130** mmHg
